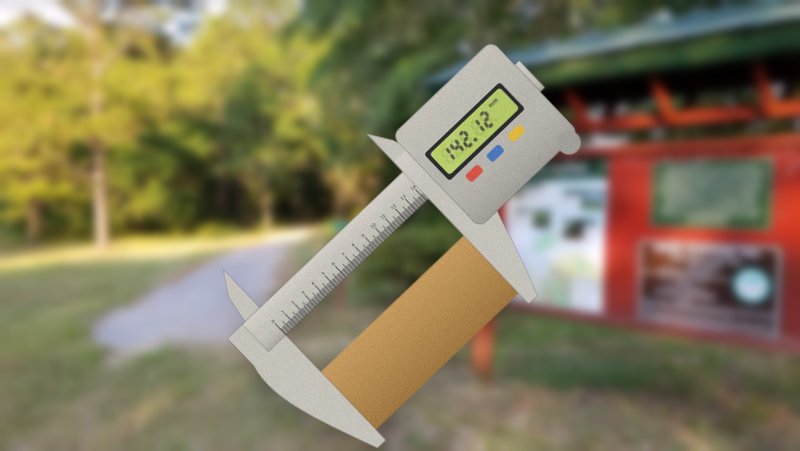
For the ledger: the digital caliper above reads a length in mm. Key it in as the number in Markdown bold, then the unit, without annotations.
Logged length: **142.12** mm
